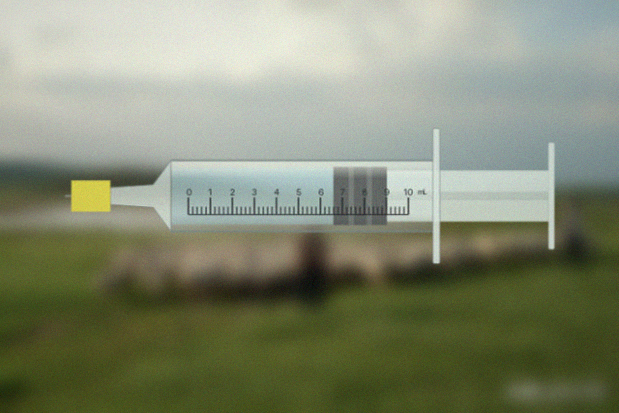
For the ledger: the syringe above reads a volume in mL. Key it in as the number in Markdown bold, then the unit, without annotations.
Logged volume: **6.6** mL
